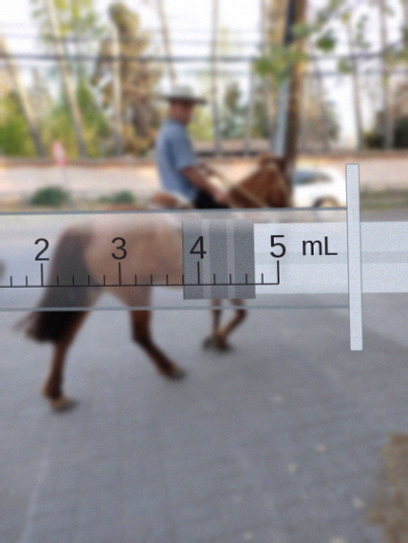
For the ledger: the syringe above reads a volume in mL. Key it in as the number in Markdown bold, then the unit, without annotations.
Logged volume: **3.8** mL
